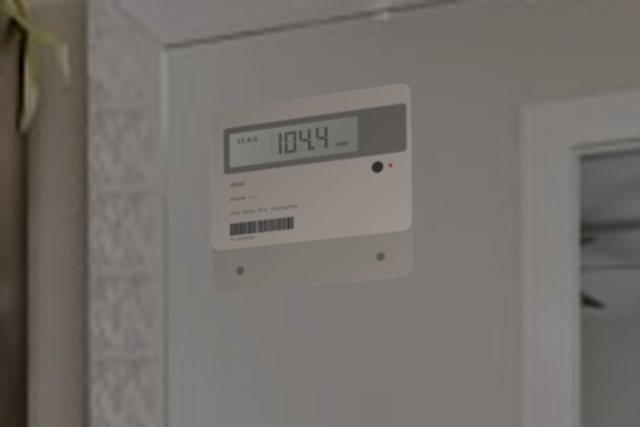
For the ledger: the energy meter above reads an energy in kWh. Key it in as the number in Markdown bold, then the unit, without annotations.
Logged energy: **104.4** kWh
